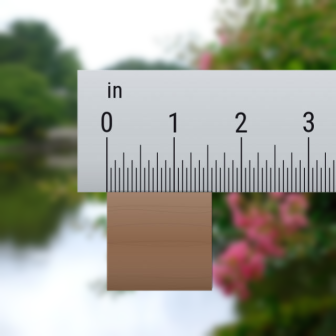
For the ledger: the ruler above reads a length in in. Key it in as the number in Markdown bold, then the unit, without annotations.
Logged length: **1.5625** in
